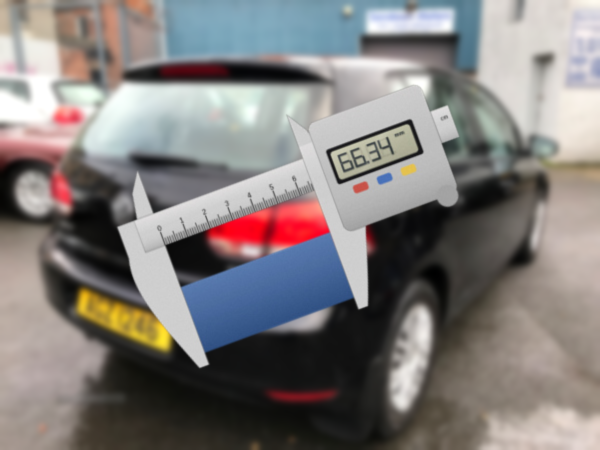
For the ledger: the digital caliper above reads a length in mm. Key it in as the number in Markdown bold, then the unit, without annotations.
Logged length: **66.34** mm
